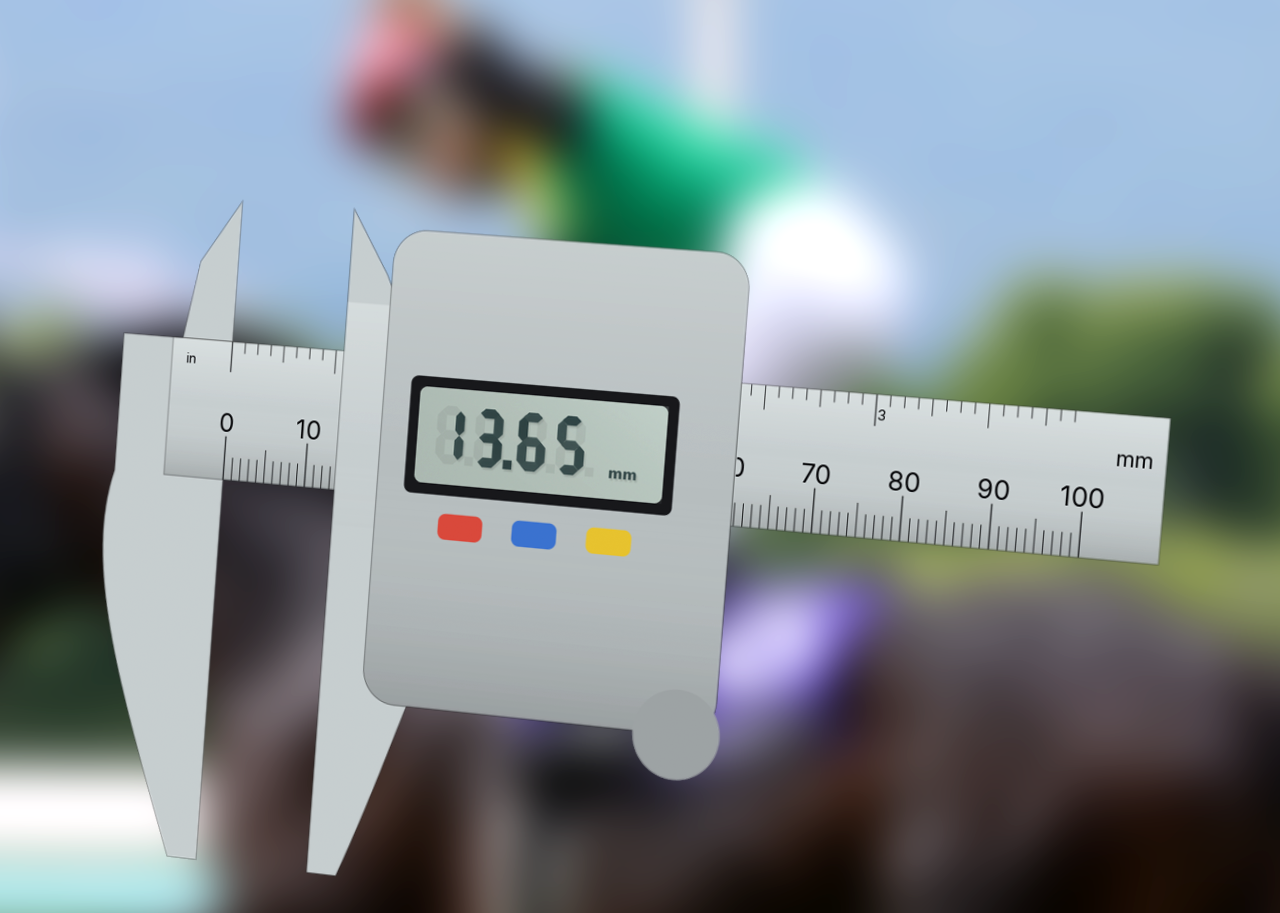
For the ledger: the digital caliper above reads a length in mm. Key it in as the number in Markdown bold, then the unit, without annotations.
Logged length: **13.65** mm
